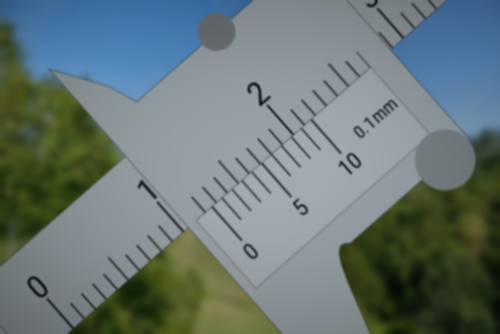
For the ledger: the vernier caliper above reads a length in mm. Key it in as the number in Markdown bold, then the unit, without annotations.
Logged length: **12.6** mm
